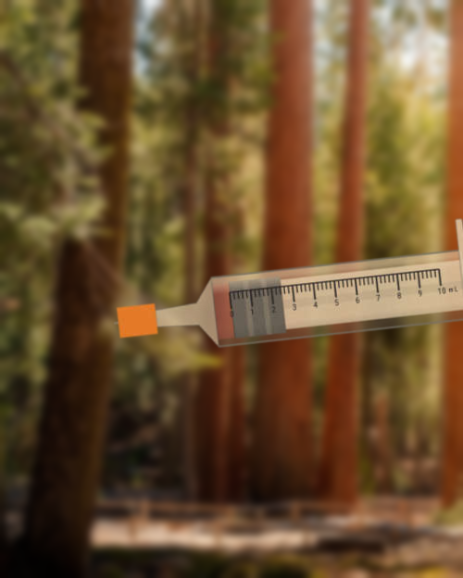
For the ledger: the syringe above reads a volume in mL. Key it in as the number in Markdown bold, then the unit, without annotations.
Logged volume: **0** mL
